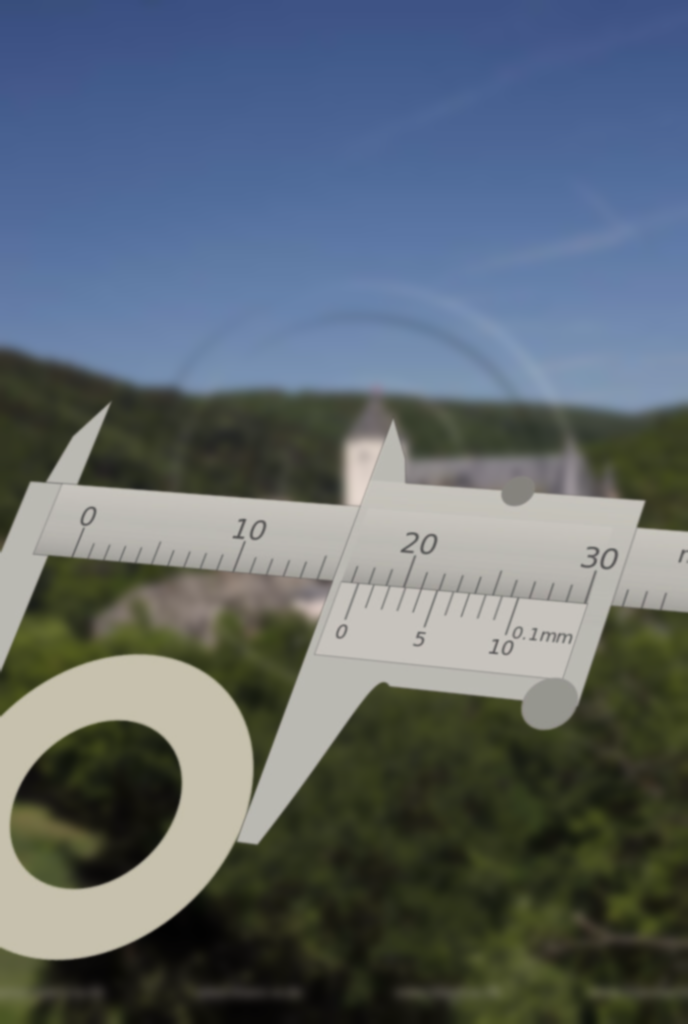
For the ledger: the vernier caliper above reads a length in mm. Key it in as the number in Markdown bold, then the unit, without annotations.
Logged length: **17.4** mm
